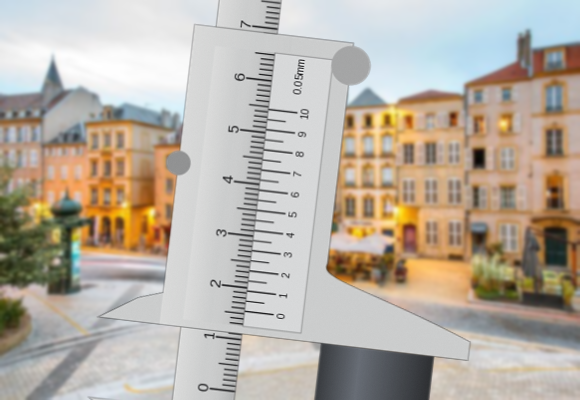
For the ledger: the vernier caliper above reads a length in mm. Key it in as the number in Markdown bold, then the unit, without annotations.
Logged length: **15.5** mm
